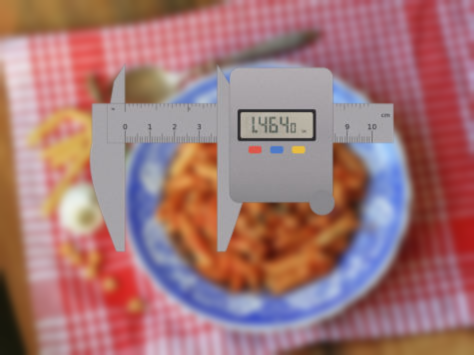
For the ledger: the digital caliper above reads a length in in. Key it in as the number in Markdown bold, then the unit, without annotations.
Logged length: **1.4640** in
